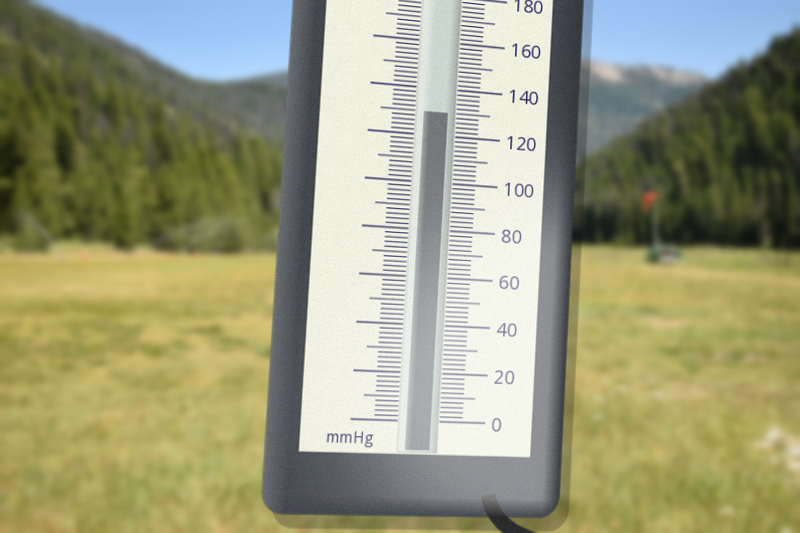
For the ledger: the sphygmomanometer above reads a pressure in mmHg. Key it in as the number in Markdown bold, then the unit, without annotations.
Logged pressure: **130** mmHg
